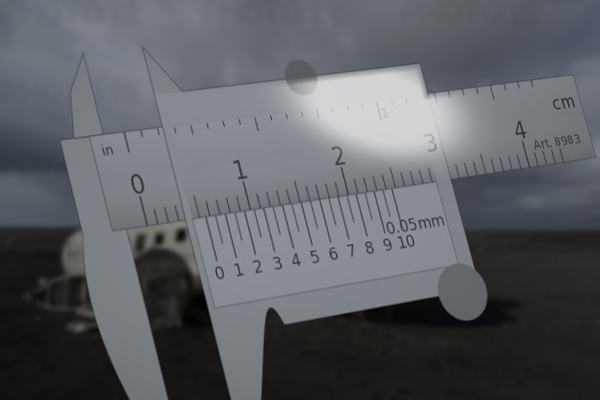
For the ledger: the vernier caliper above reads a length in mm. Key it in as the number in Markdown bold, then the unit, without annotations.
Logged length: **5.6** mm
